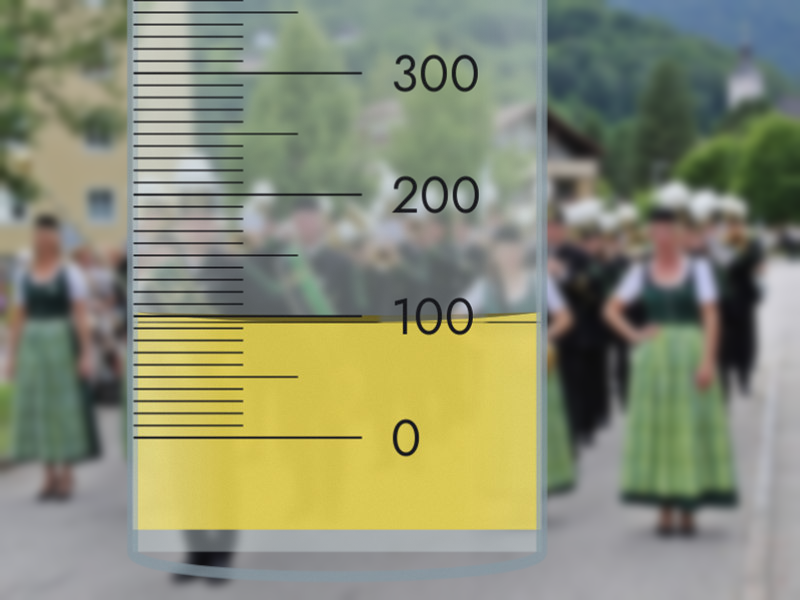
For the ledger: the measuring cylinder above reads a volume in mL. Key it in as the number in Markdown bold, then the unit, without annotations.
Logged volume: **95** mL
